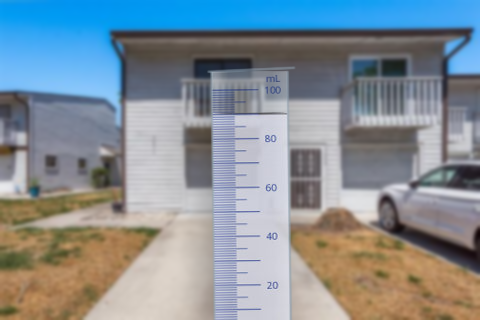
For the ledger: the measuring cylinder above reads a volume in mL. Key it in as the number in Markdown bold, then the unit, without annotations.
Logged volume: **90** mL
